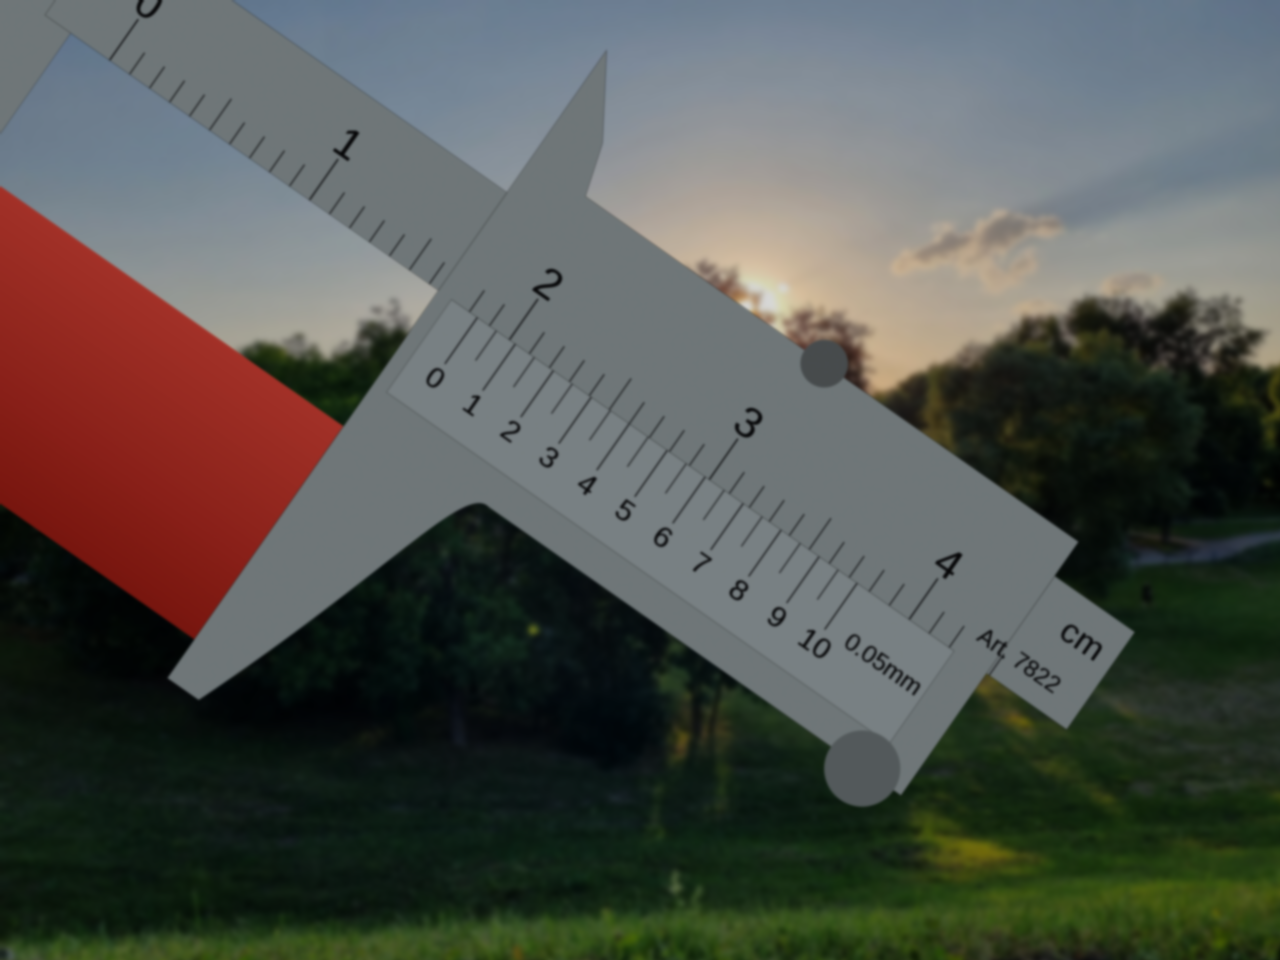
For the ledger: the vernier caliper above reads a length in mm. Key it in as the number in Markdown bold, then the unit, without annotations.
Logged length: **18.4** mm
